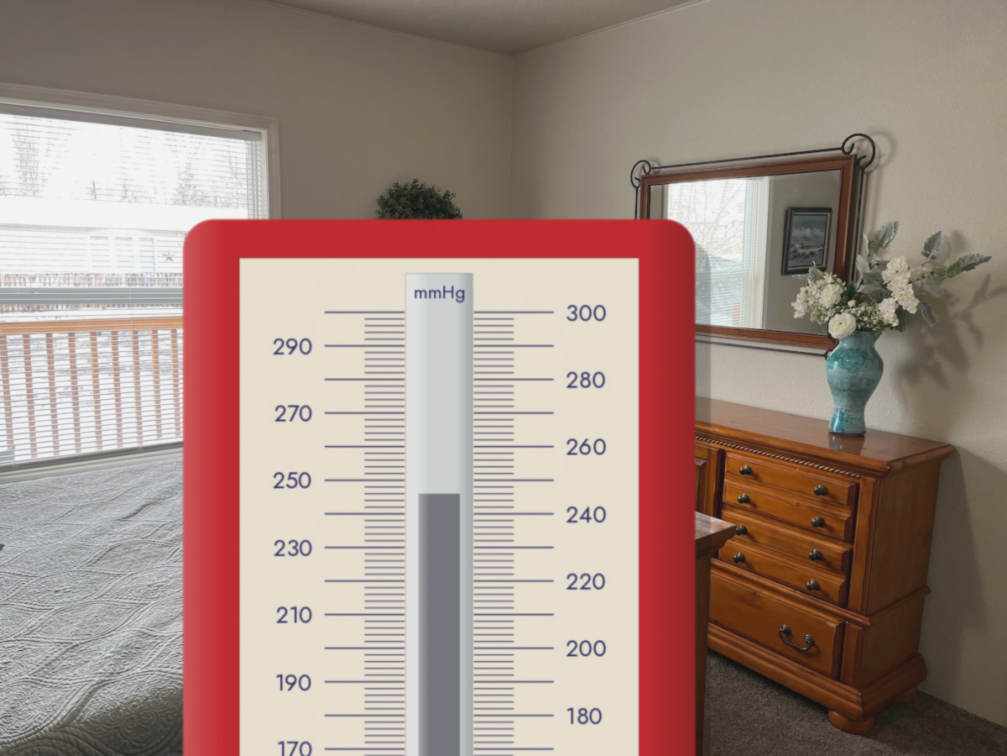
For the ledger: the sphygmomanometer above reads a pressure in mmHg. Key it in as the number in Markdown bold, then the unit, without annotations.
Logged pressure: **246** mmHg
